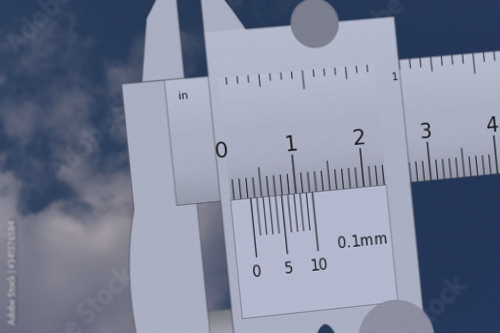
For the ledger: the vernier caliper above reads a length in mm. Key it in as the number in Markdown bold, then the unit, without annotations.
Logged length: **3.4** mm
